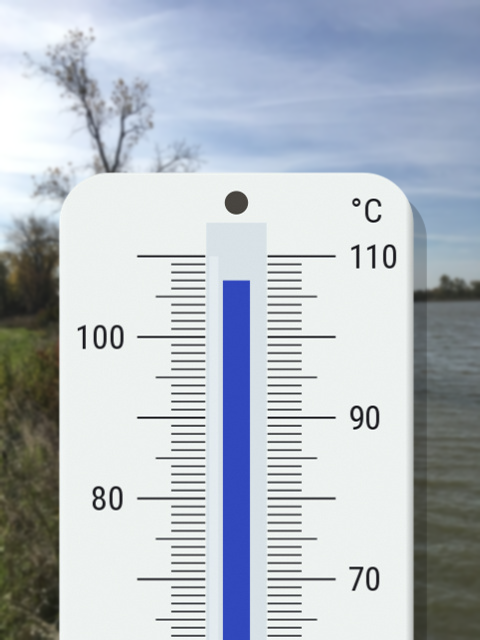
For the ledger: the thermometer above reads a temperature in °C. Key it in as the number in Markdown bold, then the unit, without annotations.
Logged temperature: **107** °C
